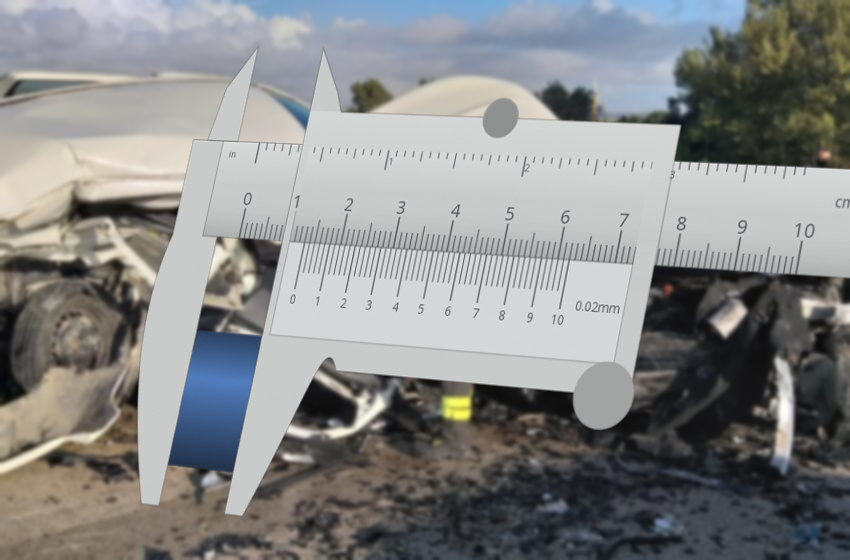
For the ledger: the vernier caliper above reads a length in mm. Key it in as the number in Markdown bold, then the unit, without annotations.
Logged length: **13.0** mm
